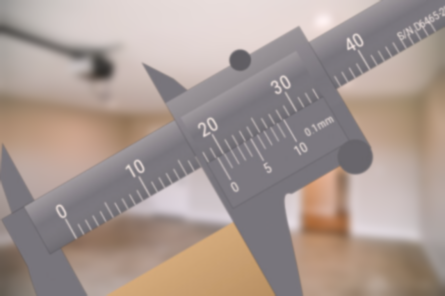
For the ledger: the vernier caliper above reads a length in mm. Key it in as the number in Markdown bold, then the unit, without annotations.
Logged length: **19.2** mm
